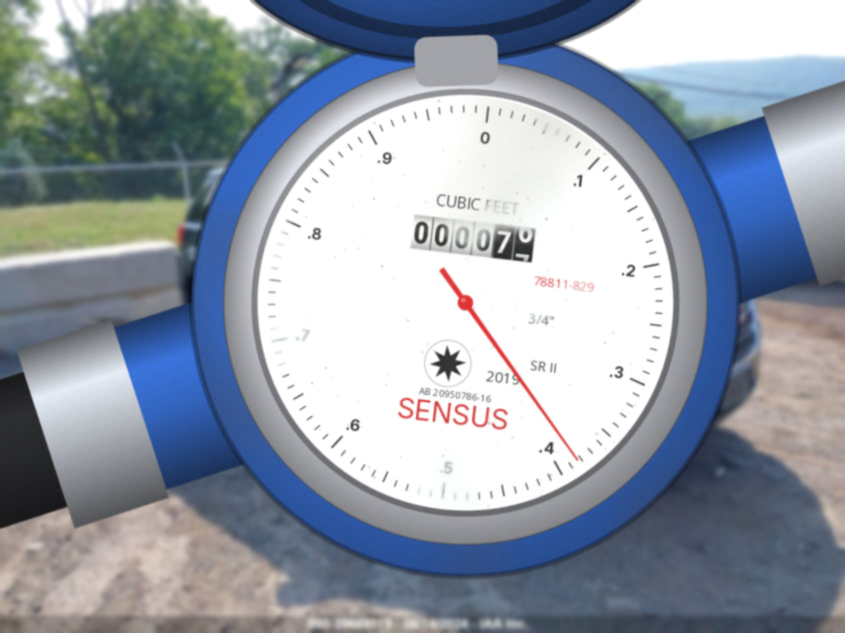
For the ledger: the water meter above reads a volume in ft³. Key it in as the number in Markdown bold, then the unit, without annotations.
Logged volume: **76.38** ft³
